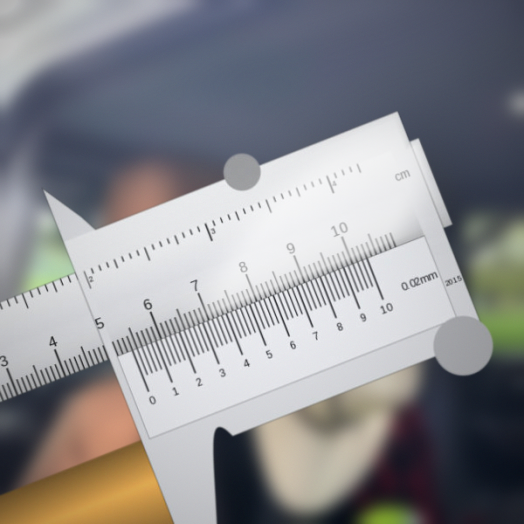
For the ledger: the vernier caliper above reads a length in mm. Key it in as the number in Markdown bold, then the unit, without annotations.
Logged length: **54.0** mm
